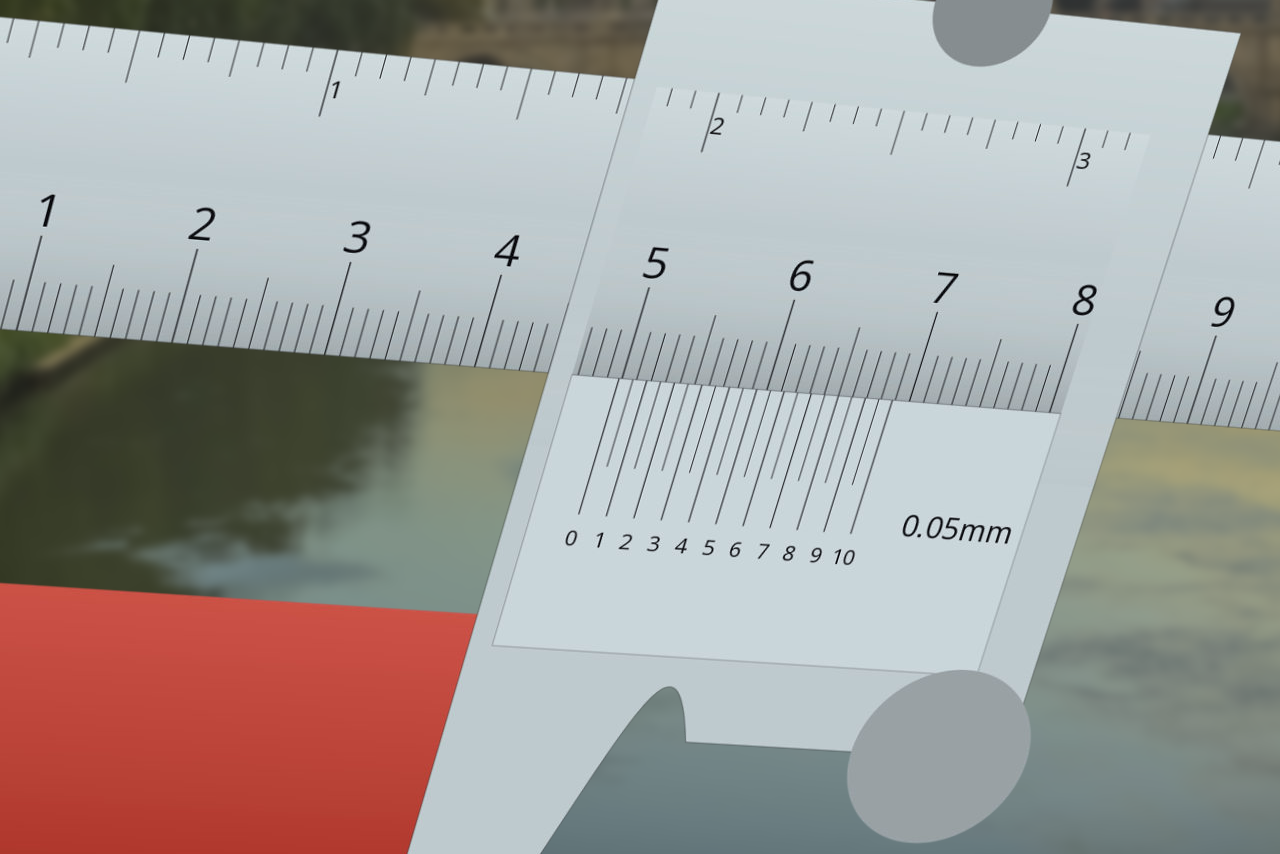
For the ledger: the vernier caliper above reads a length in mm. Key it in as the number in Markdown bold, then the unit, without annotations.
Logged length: **49.8** mm
